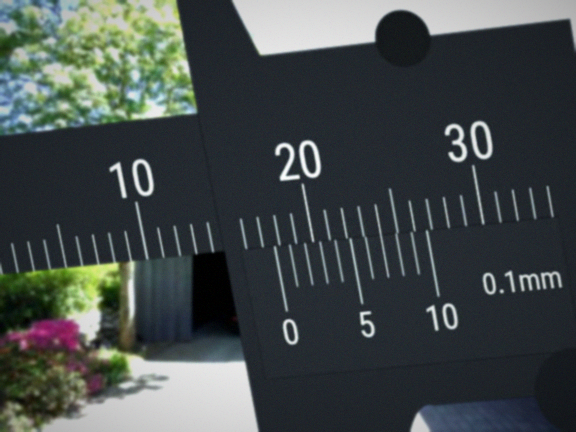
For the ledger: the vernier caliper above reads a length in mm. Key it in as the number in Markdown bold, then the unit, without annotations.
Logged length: **17.7** mm
